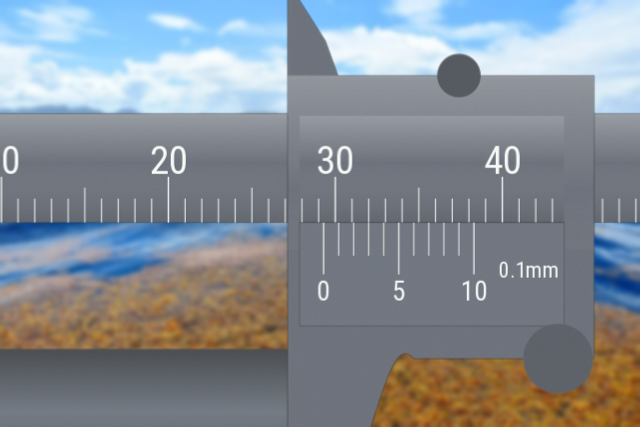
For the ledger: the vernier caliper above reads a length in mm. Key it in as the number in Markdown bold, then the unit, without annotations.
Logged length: **29.3** mm
